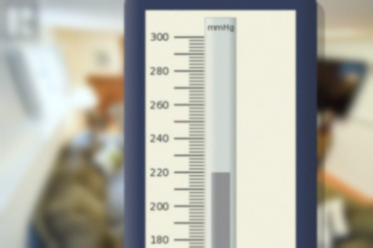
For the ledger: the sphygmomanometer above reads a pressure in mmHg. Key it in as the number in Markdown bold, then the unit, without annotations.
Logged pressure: **220** mmHg
